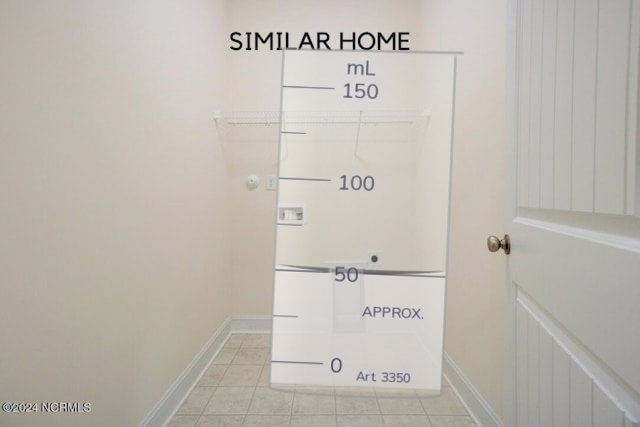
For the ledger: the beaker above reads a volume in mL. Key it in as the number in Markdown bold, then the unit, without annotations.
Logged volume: **50** mL
